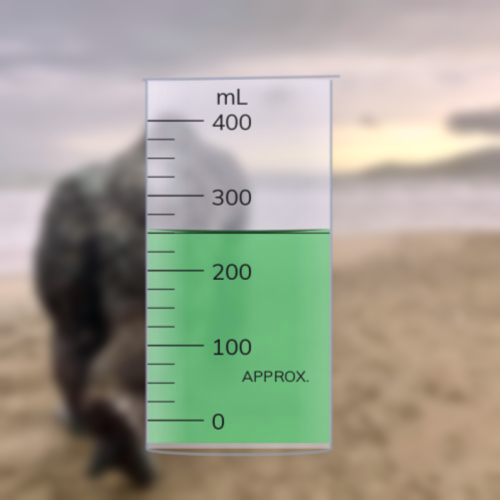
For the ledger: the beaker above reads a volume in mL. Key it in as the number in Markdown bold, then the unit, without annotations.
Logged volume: **250** mL
